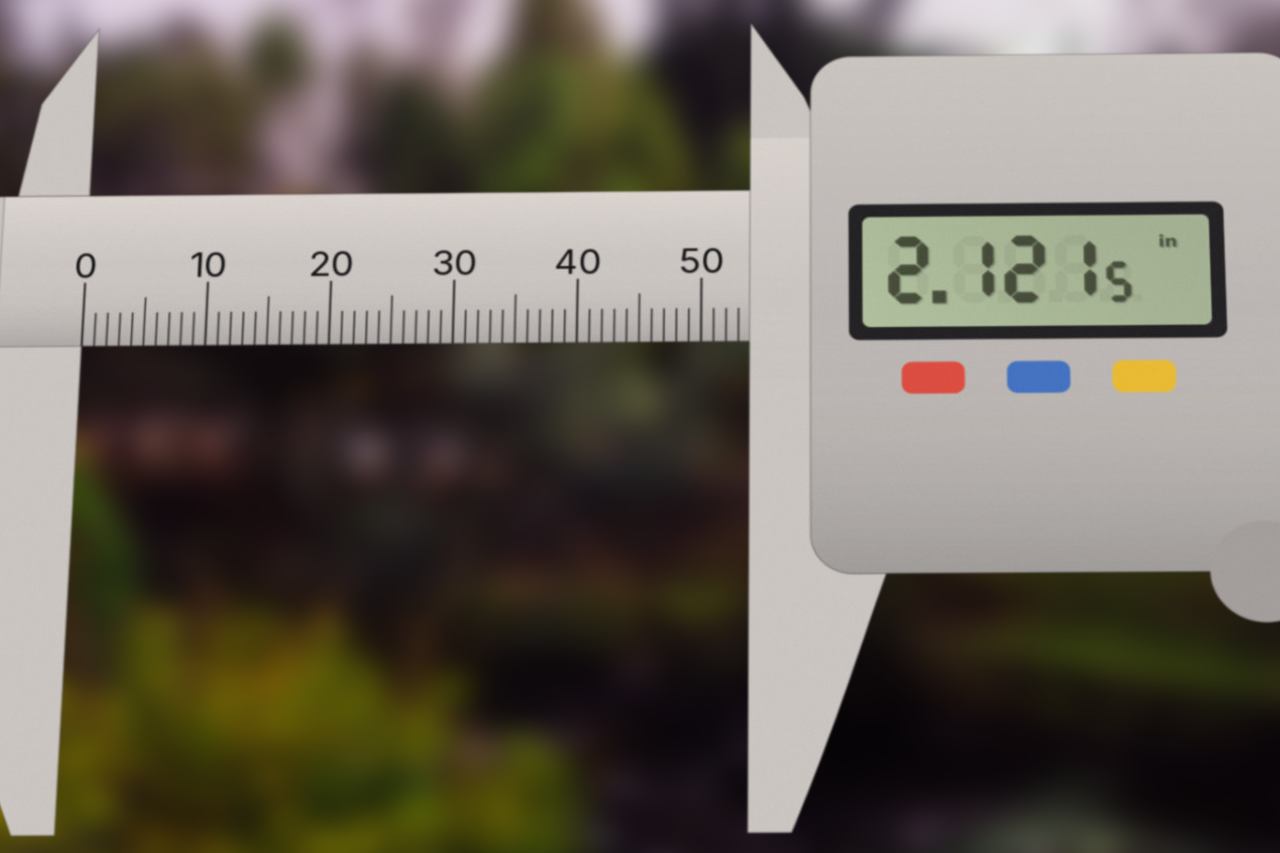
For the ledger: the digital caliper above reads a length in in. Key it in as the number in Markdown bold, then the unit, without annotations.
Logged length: **2.1215** in
